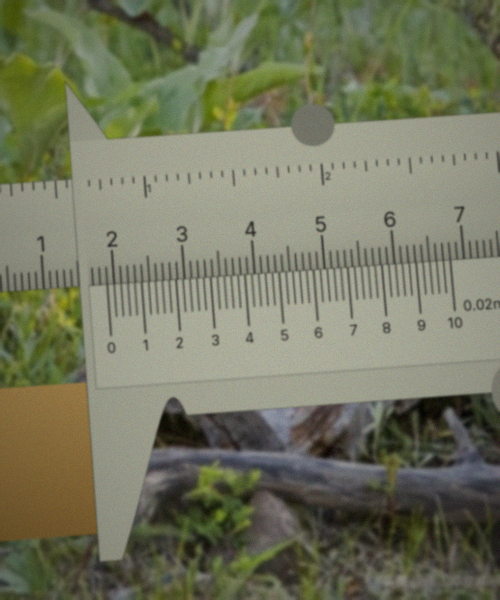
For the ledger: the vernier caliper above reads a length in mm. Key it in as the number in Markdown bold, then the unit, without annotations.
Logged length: **19.0** mm
